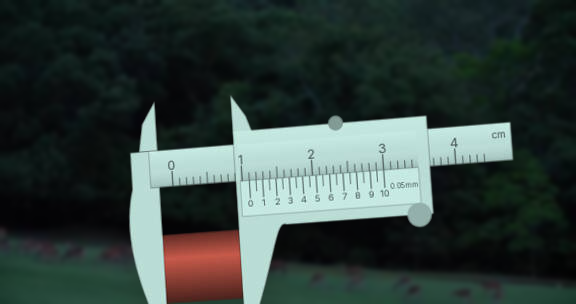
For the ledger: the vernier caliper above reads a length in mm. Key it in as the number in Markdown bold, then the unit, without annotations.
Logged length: **11.0** mm
